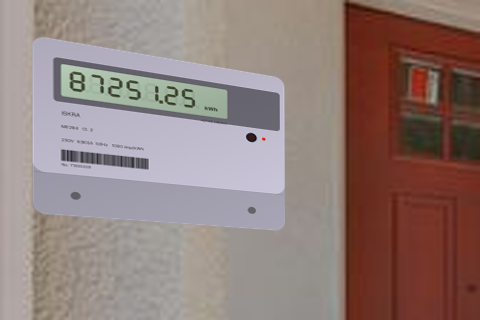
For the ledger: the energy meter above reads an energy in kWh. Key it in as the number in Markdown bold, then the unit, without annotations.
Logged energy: **87251.25** kWh
